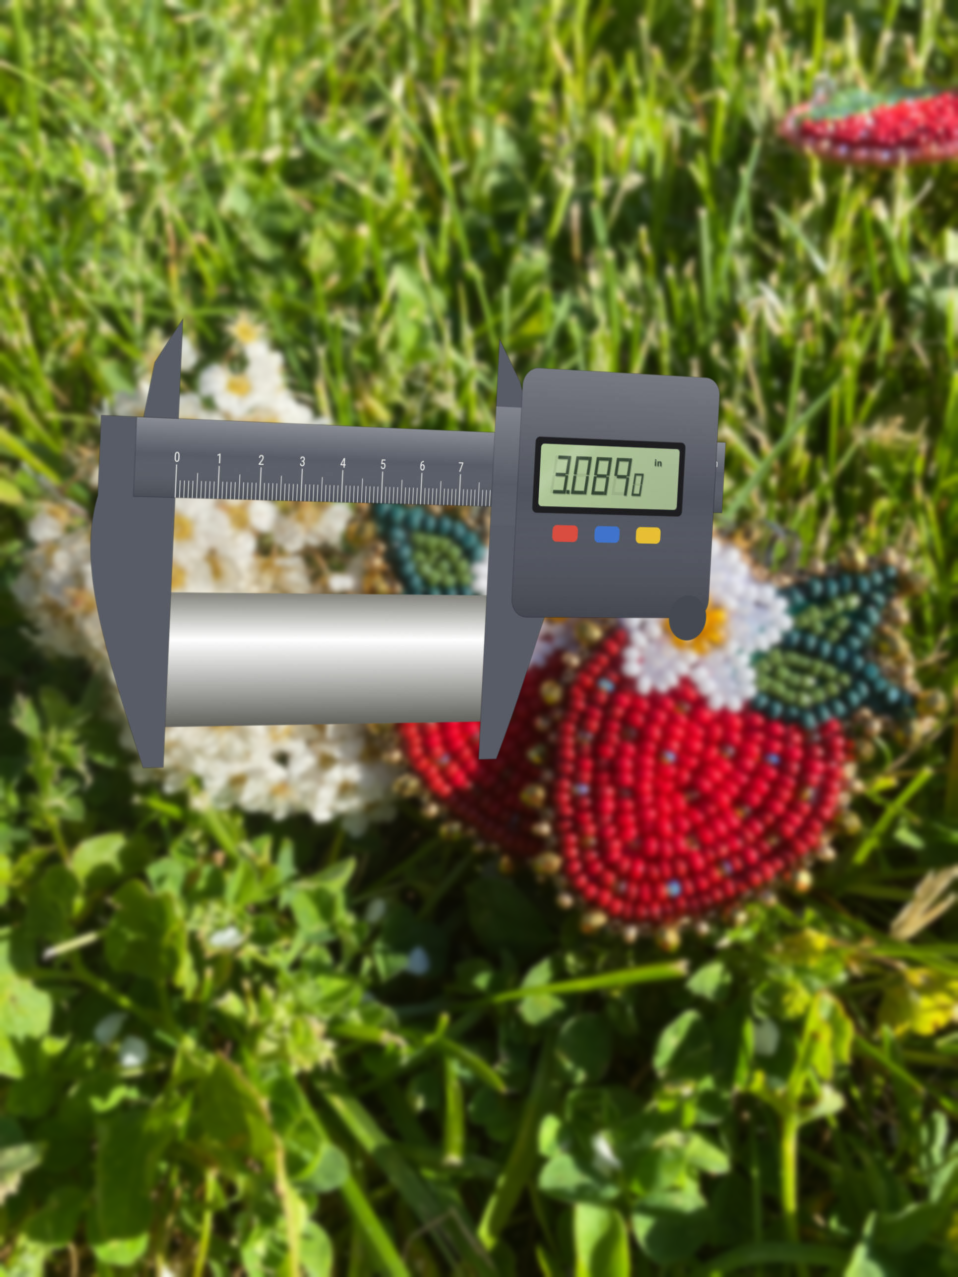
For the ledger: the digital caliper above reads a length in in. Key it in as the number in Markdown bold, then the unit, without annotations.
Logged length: **3.0890** in
